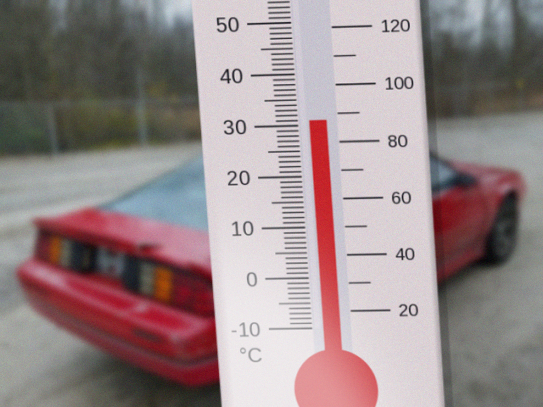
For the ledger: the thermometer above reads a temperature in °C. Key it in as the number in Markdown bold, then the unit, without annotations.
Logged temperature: **31** °C
